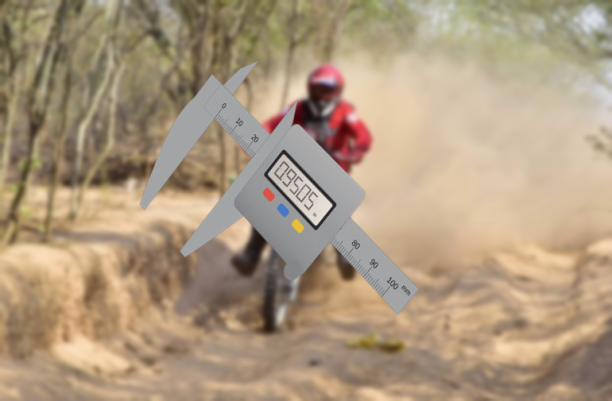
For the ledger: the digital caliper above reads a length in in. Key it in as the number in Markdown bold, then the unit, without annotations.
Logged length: **0.9505** in
